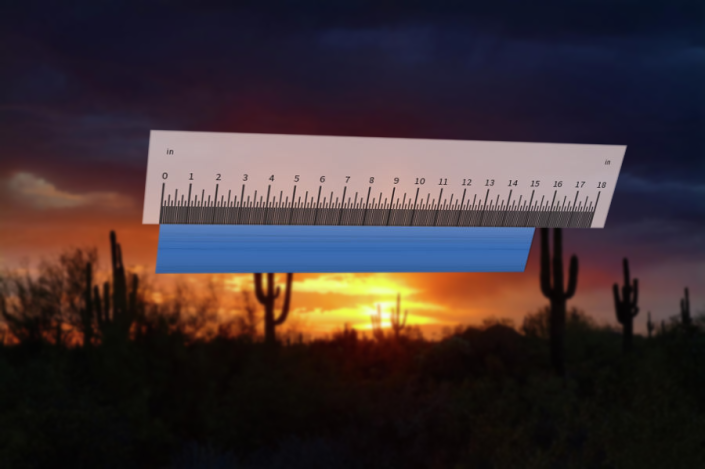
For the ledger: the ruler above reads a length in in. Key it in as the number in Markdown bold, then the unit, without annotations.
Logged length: **15.5** in
